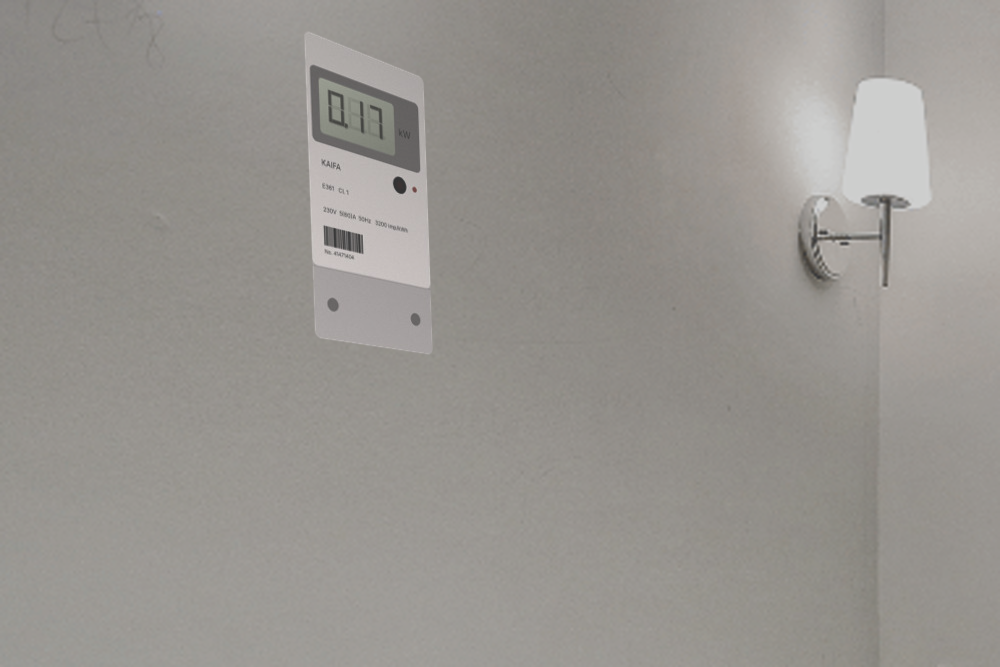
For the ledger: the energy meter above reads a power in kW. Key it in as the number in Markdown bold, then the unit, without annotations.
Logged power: **0.17** kW
